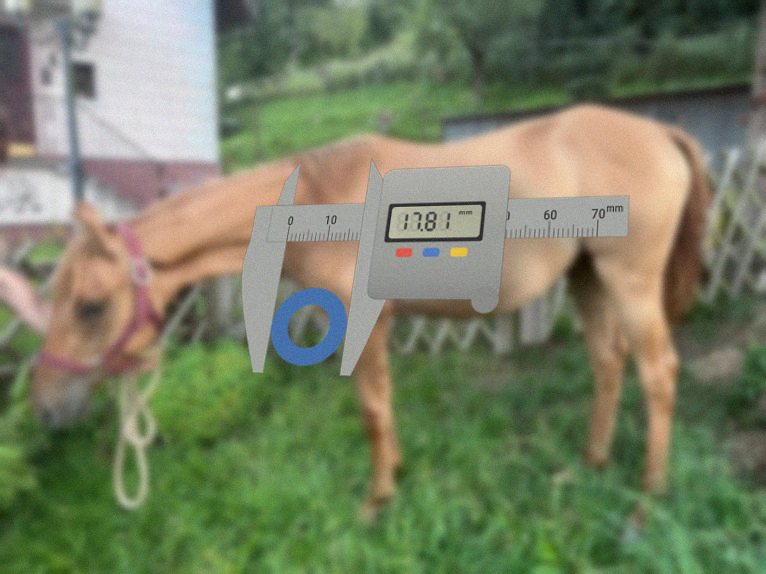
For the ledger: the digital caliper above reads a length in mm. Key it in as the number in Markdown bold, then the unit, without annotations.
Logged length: **17.81** mm
